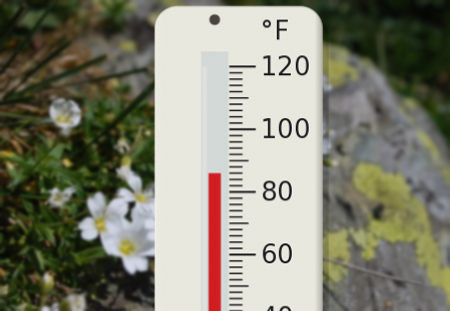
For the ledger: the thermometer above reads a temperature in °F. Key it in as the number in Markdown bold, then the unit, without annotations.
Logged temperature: **86** °F
